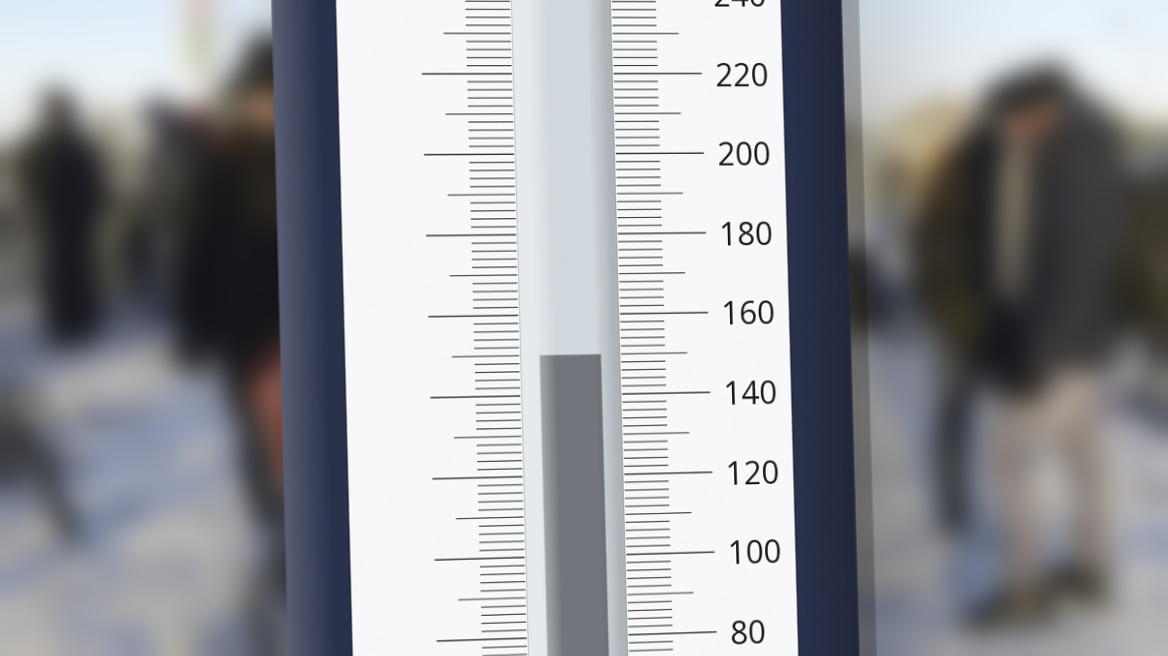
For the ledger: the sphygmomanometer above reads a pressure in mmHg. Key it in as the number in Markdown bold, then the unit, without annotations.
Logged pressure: **150** mmHg
